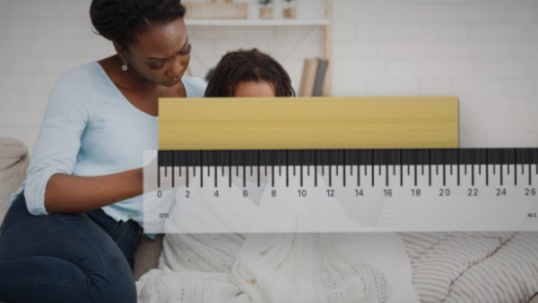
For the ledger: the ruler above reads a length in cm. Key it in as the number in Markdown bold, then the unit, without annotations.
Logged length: **21** cm
